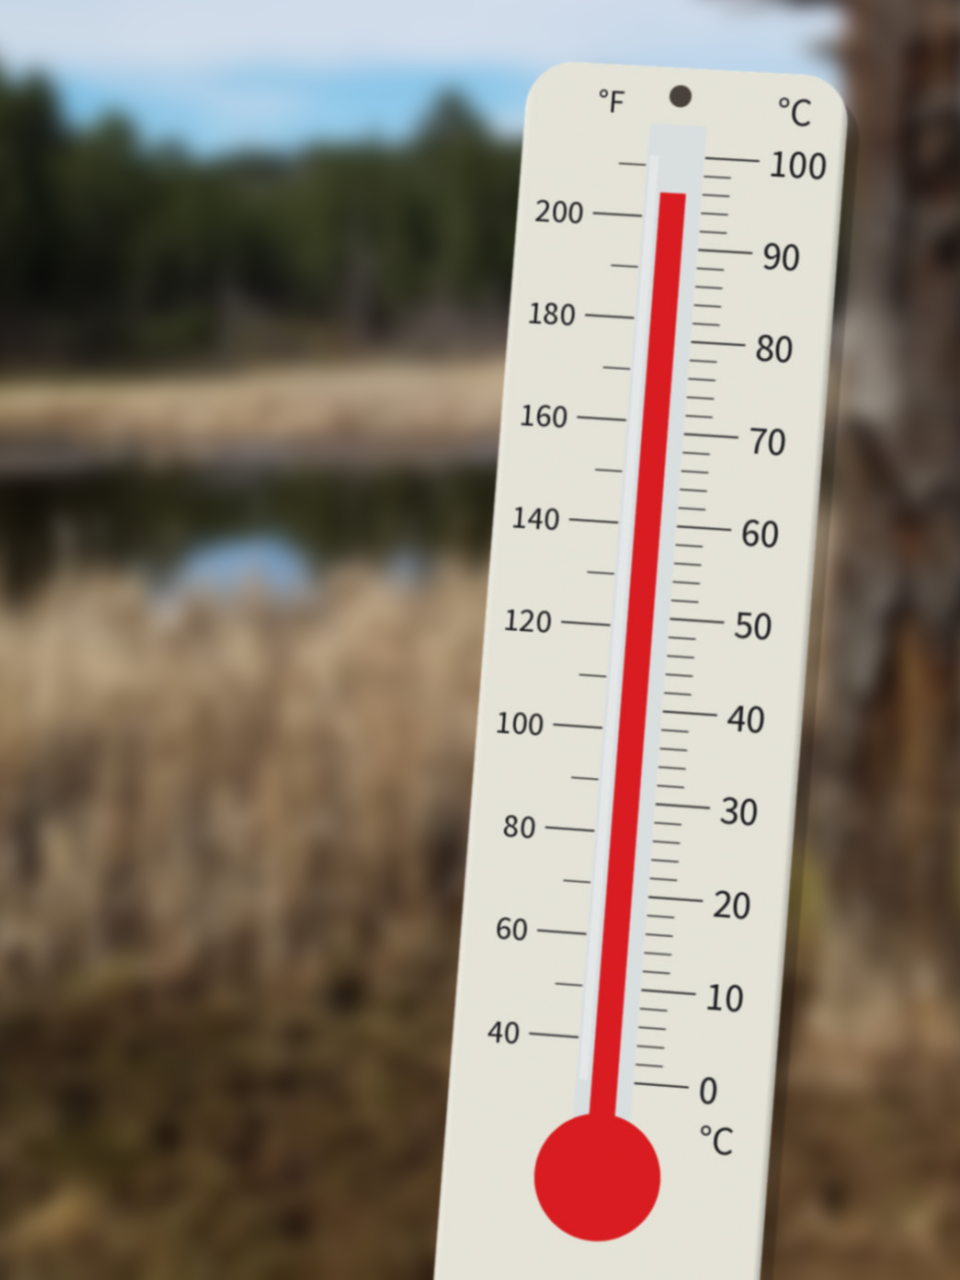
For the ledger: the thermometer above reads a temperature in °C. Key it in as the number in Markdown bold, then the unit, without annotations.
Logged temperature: **96** °C
